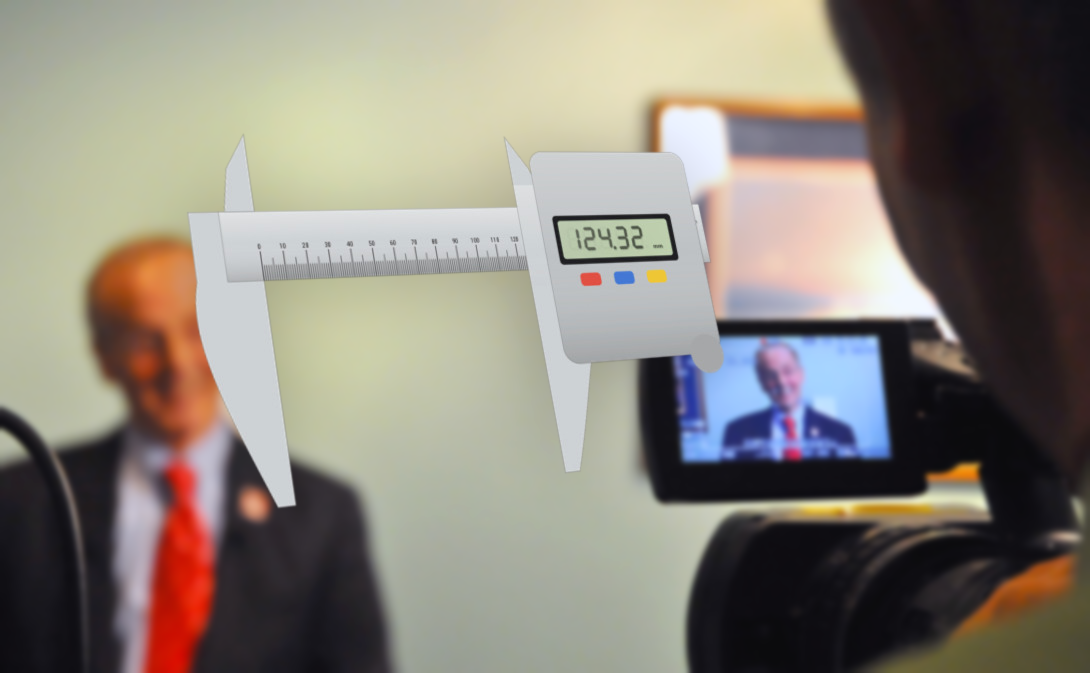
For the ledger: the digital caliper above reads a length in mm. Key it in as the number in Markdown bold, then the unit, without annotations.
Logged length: **124.32** mm
